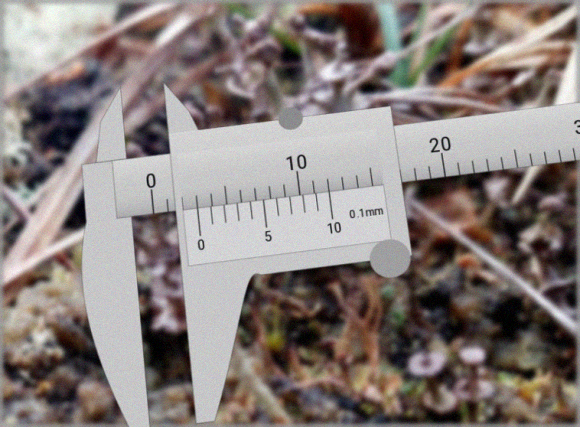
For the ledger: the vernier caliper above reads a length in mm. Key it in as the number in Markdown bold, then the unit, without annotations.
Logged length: **3.0** mm
